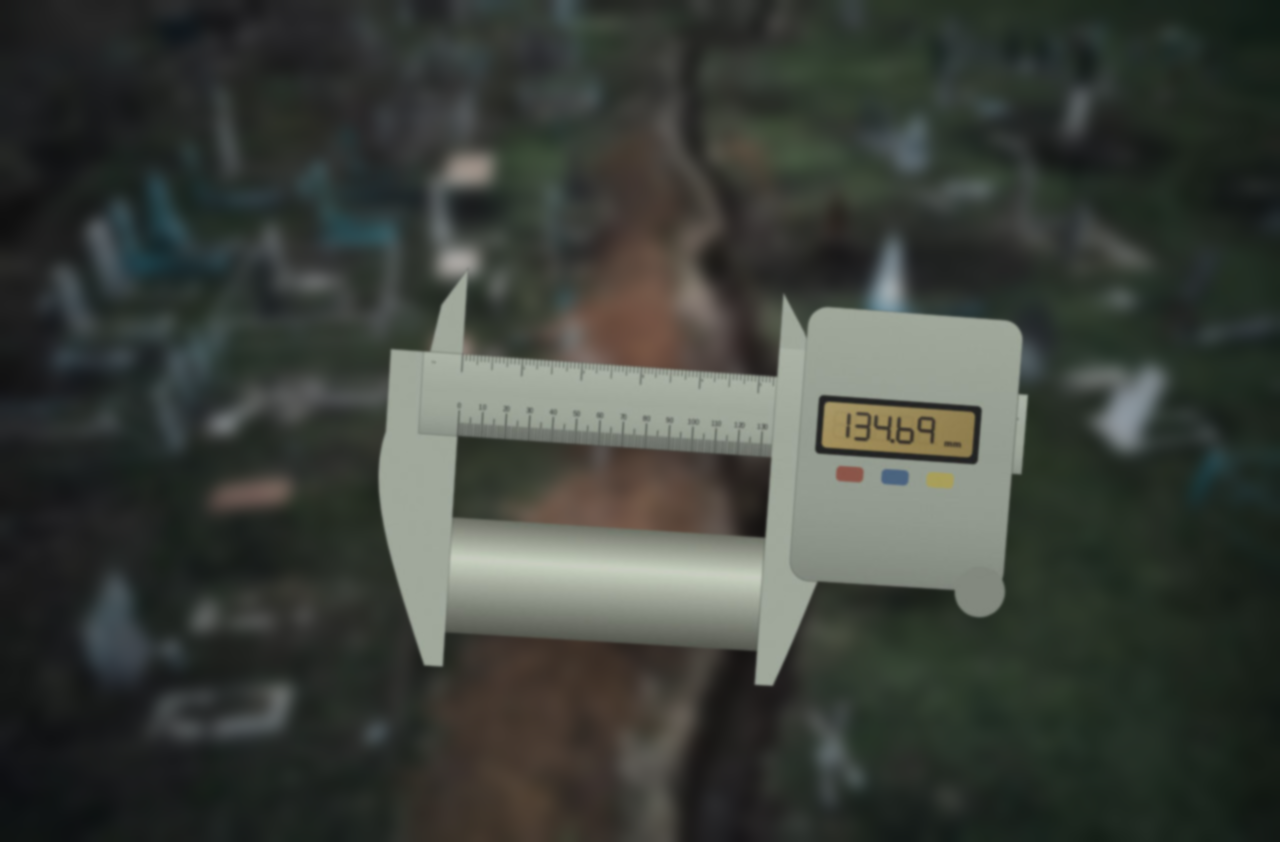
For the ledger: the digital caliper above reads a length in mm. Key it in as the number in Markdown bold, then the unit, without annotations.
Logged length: **134.69** mm
